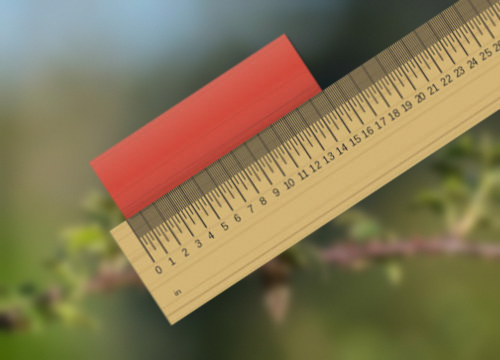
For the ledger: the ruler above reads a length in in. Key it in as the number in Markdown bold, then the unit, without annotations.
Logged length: **15** in
